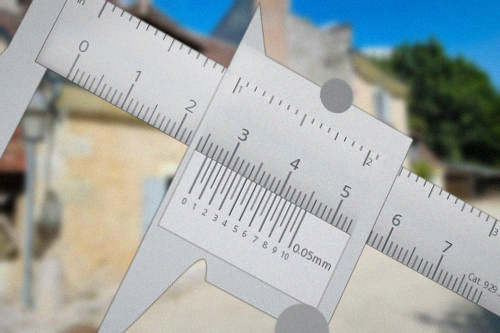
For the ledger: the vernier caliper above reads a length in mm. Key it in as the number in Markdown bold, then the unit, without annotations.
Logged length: **26.2** mm
